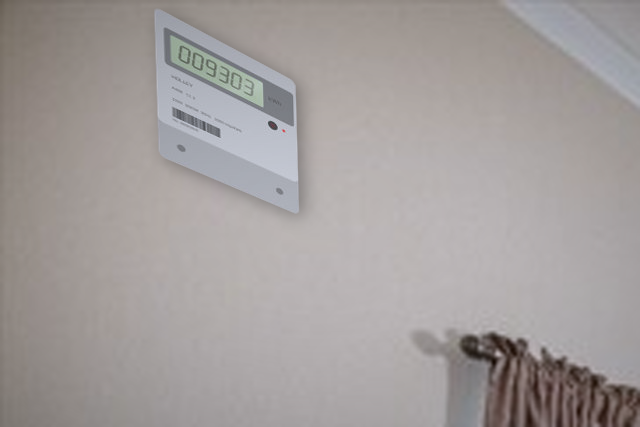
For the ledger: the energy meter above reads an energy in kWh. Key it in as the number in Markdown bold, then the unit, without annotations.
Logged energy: **9303** kWh
